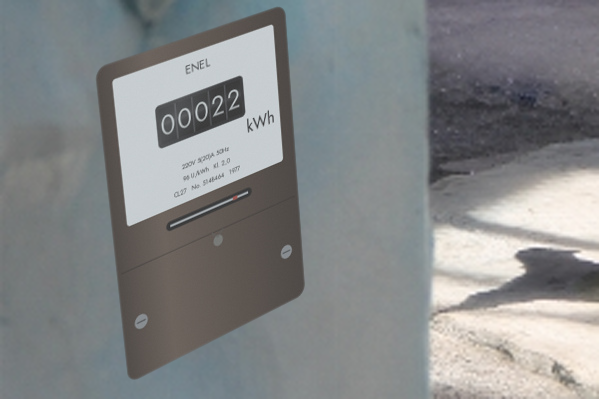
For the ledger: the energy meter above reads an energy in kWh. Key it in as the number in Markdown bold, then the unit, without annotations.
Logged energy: **22** kWh
